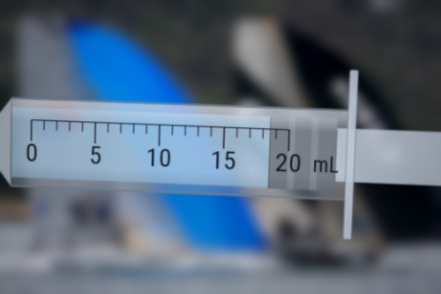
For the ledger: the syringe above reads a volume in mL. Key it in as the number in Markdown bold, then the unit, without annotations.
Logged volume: **18.5** mL
